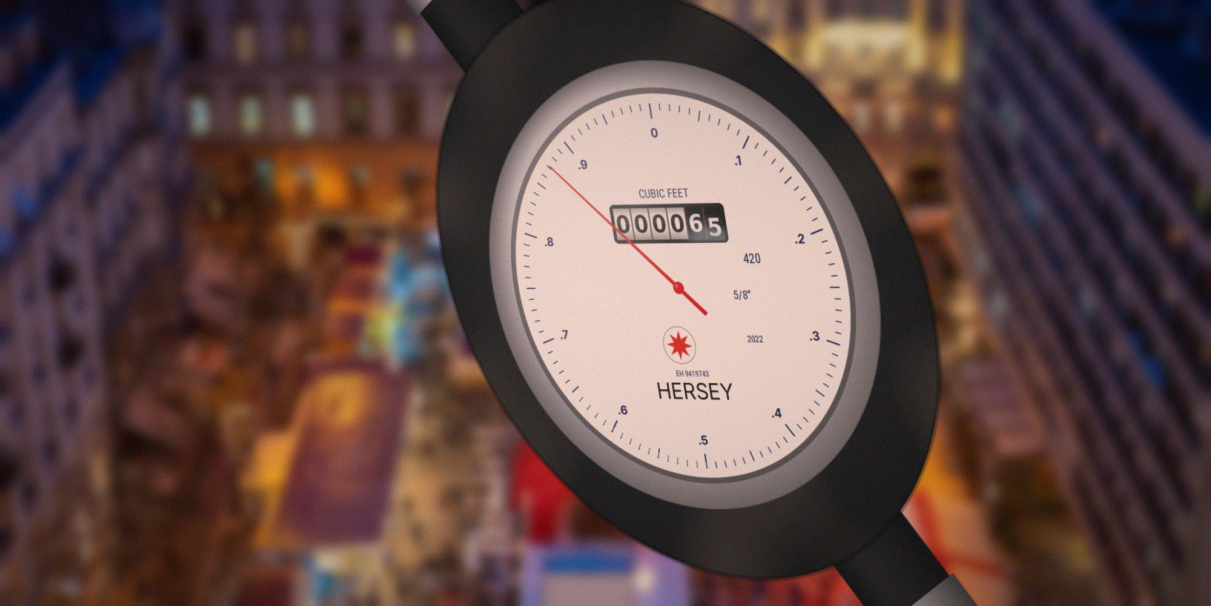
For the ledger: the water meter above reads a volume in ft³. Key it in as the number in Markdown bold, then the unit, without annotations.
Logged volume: **64.87** ft³
